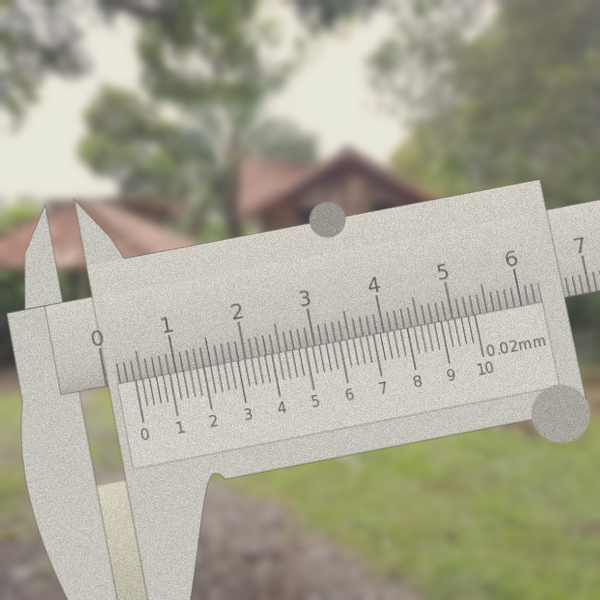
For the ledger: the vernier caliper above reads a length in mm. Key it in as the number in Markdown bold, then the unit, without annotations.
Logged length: **4.2** mm
